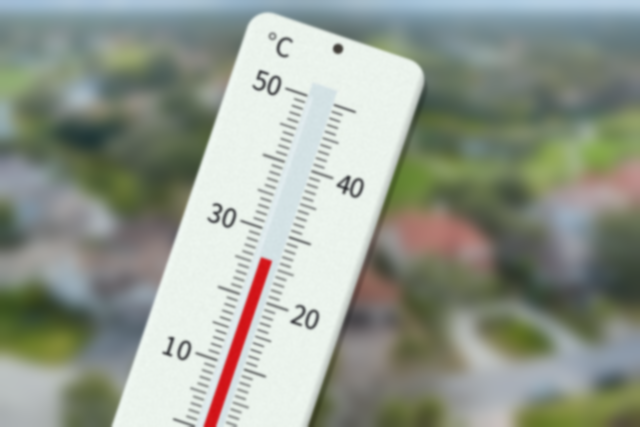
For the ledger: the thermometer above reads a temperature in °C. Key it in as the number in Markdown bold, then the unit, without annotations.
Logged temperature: **26** °C
